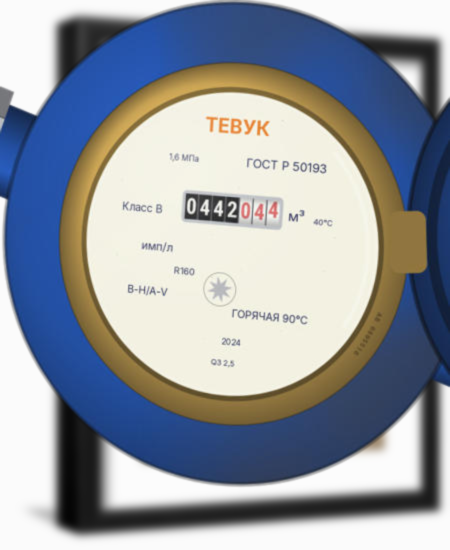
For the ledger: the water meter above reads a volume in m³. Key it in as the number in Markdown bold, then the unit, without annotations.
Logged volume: **442.044** m³
